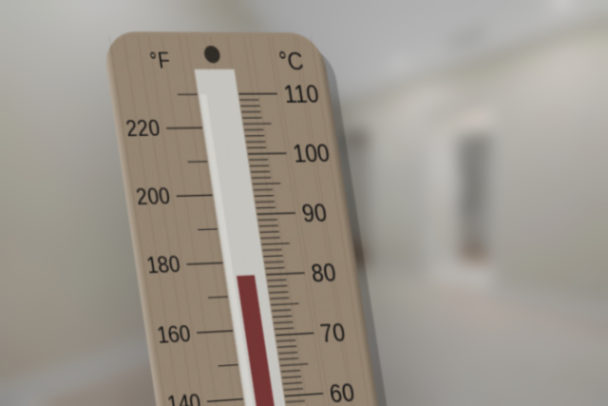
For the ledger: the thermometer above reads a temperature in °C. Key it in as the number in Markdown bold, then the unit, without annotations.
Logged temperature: **80** °C
